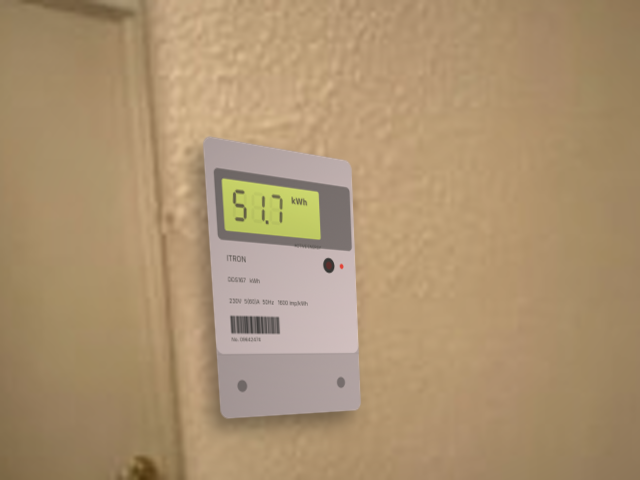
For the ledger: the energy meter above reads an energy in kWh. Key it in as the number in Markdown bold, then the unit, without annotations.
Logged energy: **51.7** kWh
